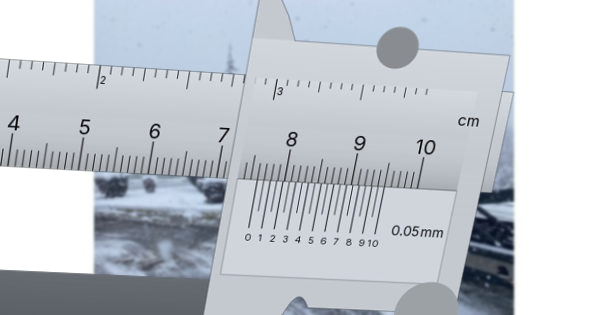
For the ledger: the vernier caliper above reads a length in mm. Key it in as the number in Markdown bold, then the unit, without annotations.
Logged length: **76.0** mm
